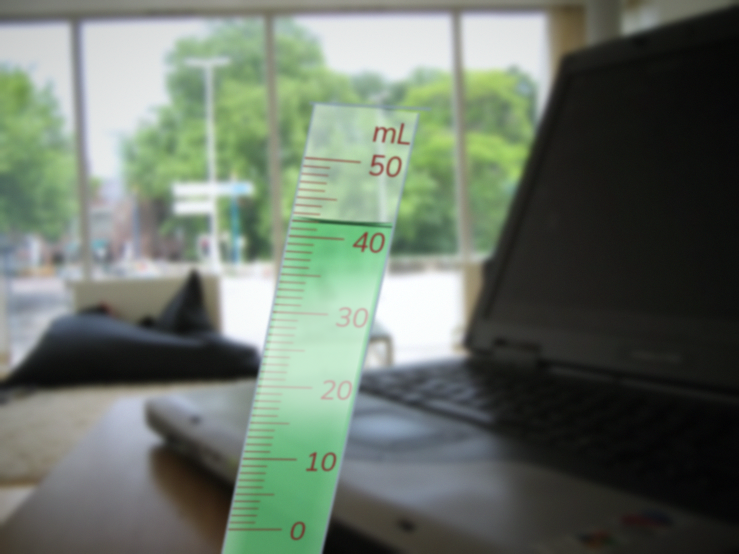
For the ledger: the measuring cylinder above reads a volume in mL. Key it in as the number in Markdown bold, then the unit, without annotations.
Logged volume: **42** mL
